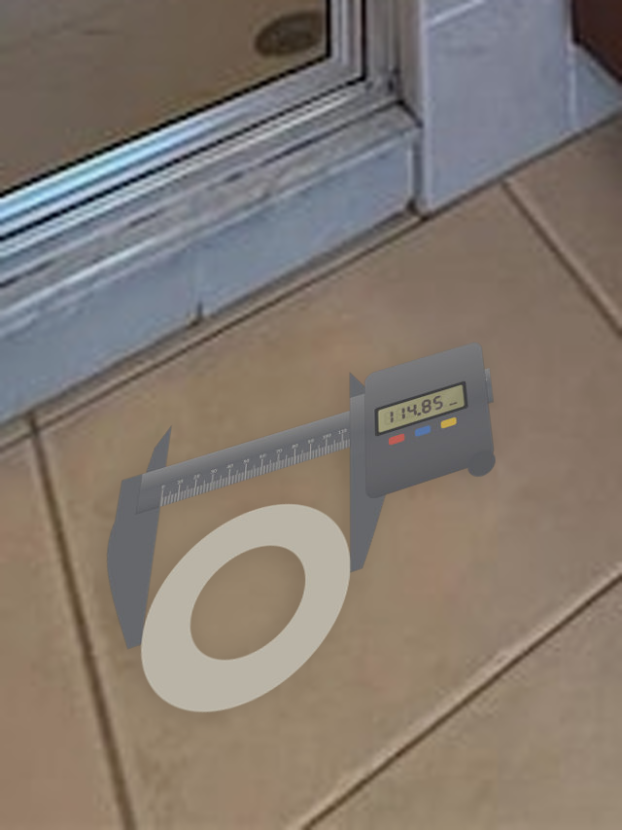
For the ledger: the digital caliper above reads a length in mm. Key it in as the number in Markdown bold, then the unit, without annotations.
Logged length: **114.85** mm
